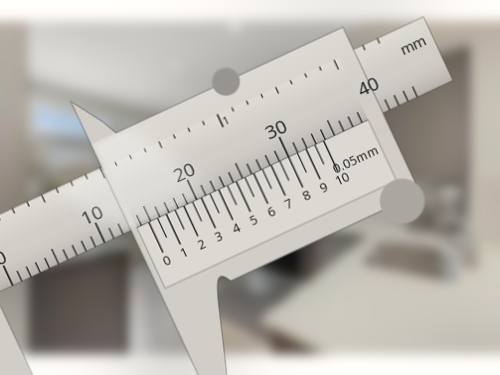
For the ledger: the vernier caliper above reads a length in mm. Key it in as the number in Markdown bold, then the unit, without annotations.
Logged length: **14.8** mm
